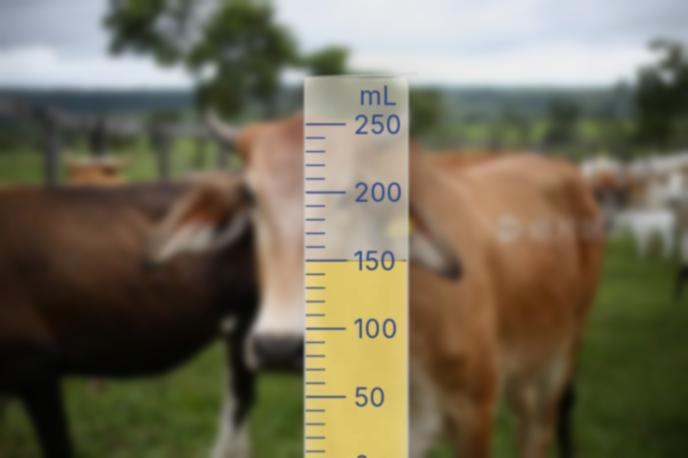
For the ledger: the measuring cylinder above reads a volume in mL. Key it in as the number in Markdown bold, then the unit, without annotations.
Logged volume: **150** mL
